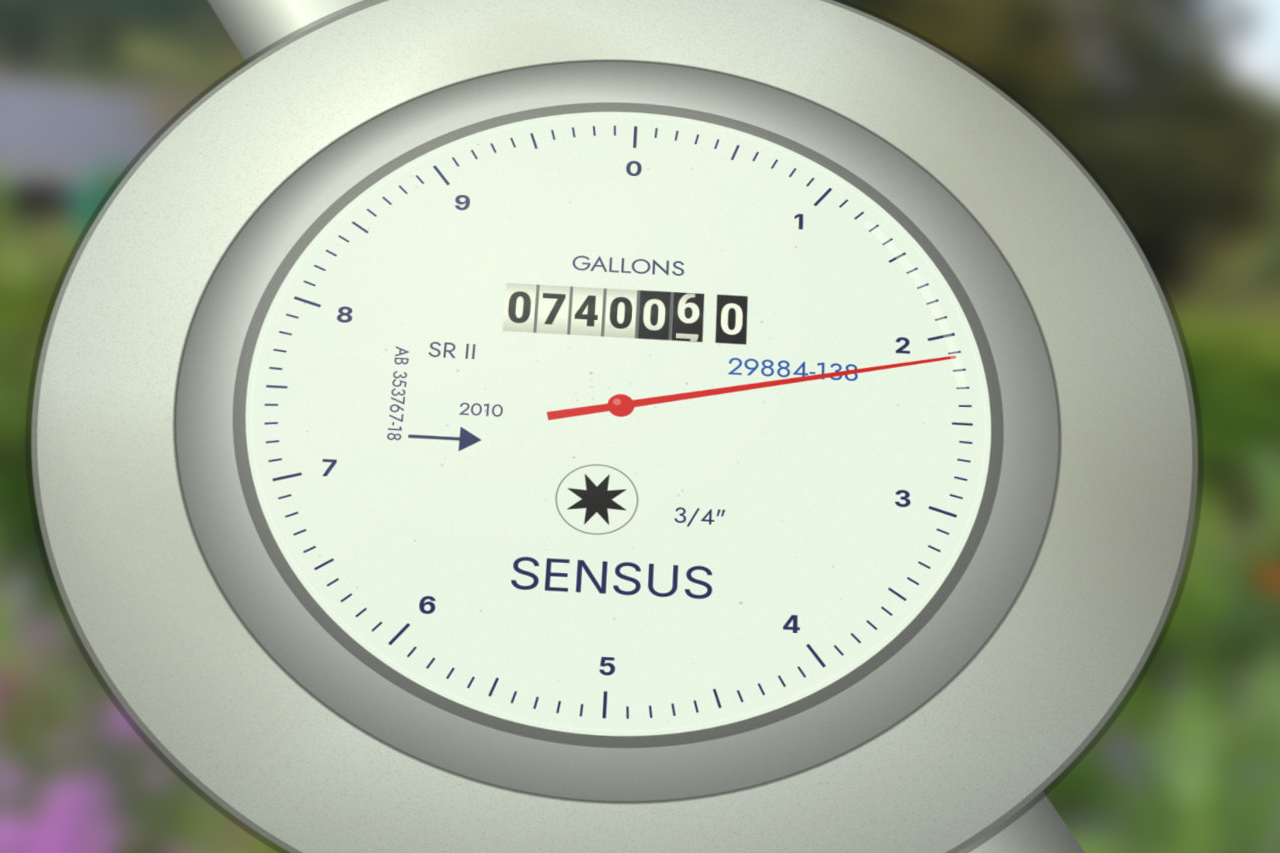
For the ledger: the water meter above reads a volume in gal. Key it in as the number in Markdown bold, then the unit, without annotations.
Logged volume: **740062.1** gal
